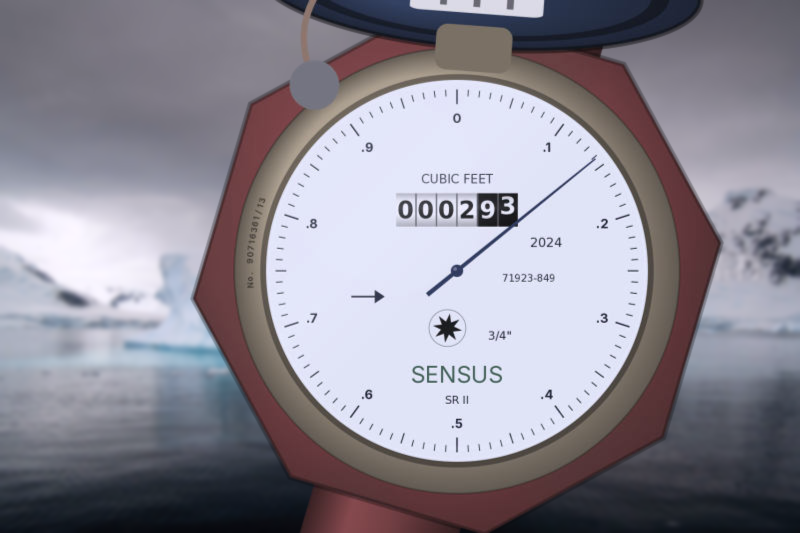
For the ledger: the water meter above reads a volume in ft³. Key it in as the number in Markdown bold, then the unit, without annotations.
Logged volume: **293.14** ft³
